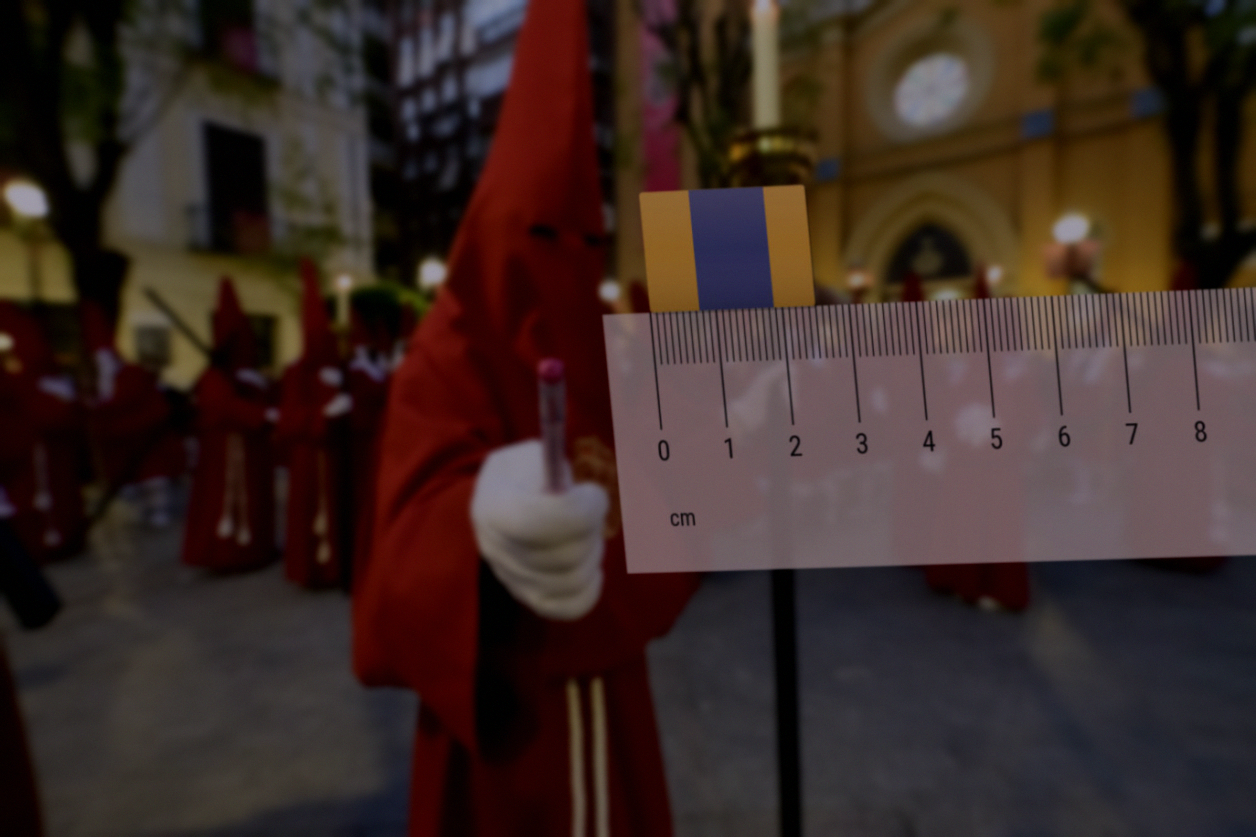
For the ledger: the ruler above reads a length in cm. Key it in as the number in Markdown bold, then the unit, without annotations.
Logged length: **2.5** cm
